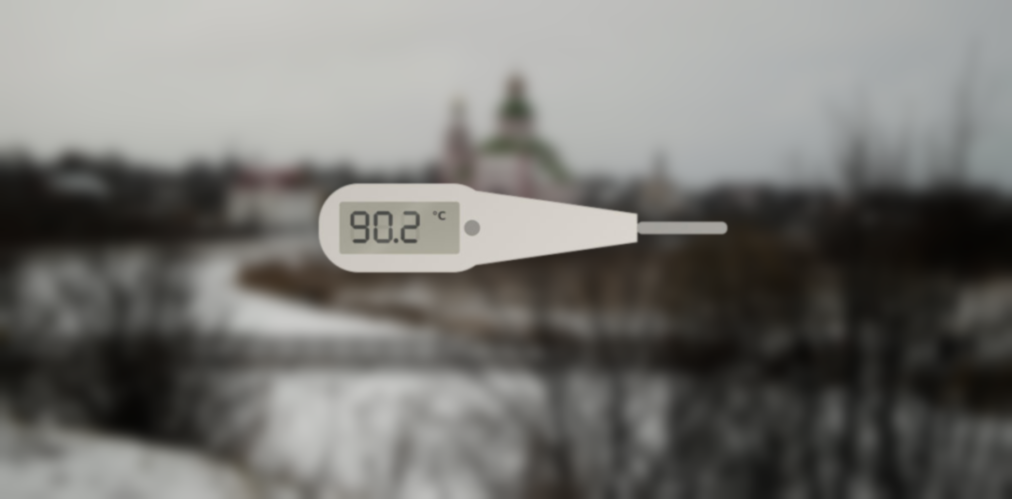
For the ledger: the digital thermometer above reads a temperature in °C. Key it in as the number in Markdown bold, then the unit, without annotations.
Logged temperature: **90.2** °C
